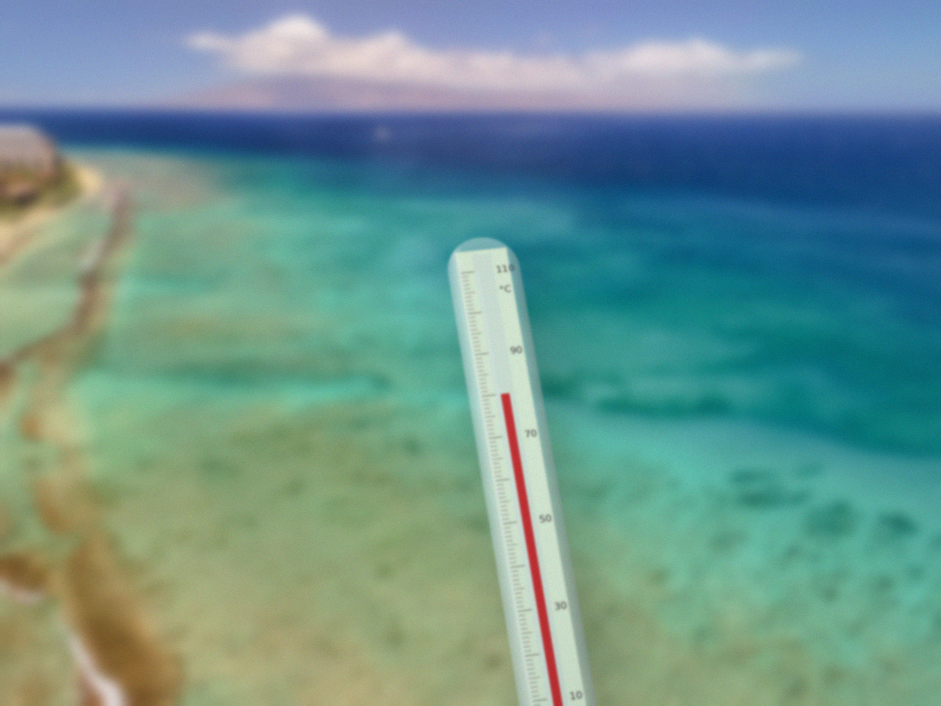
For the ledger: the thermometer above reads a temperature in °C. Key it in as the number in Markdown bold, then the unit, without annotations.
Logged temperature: **80** °C
